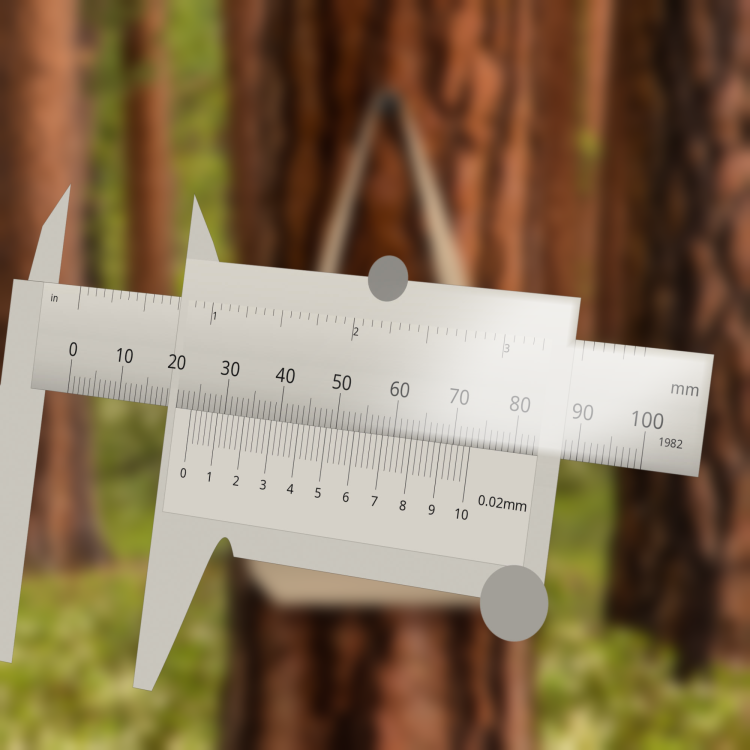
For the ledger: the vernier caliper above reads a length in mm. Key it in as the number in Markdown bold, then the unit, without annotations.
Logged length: **23.8** mm
